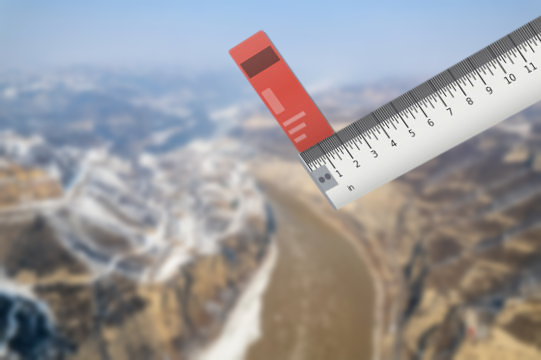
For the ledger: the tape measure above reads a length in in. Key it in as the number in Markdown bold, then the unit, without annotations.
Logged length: **2** in
